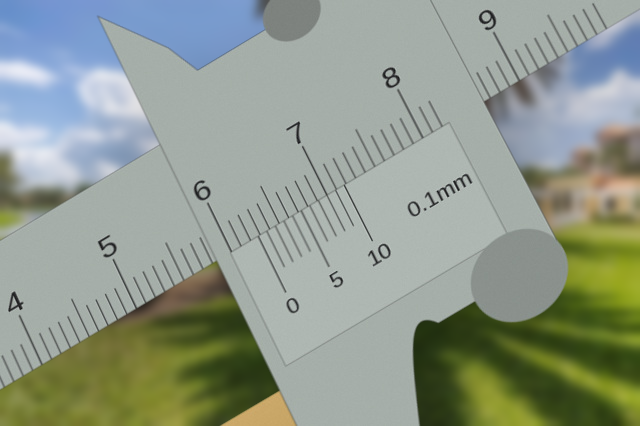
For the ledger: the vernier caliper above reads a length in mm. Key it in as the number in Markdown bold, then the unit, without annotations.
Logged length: **62.8** mm
